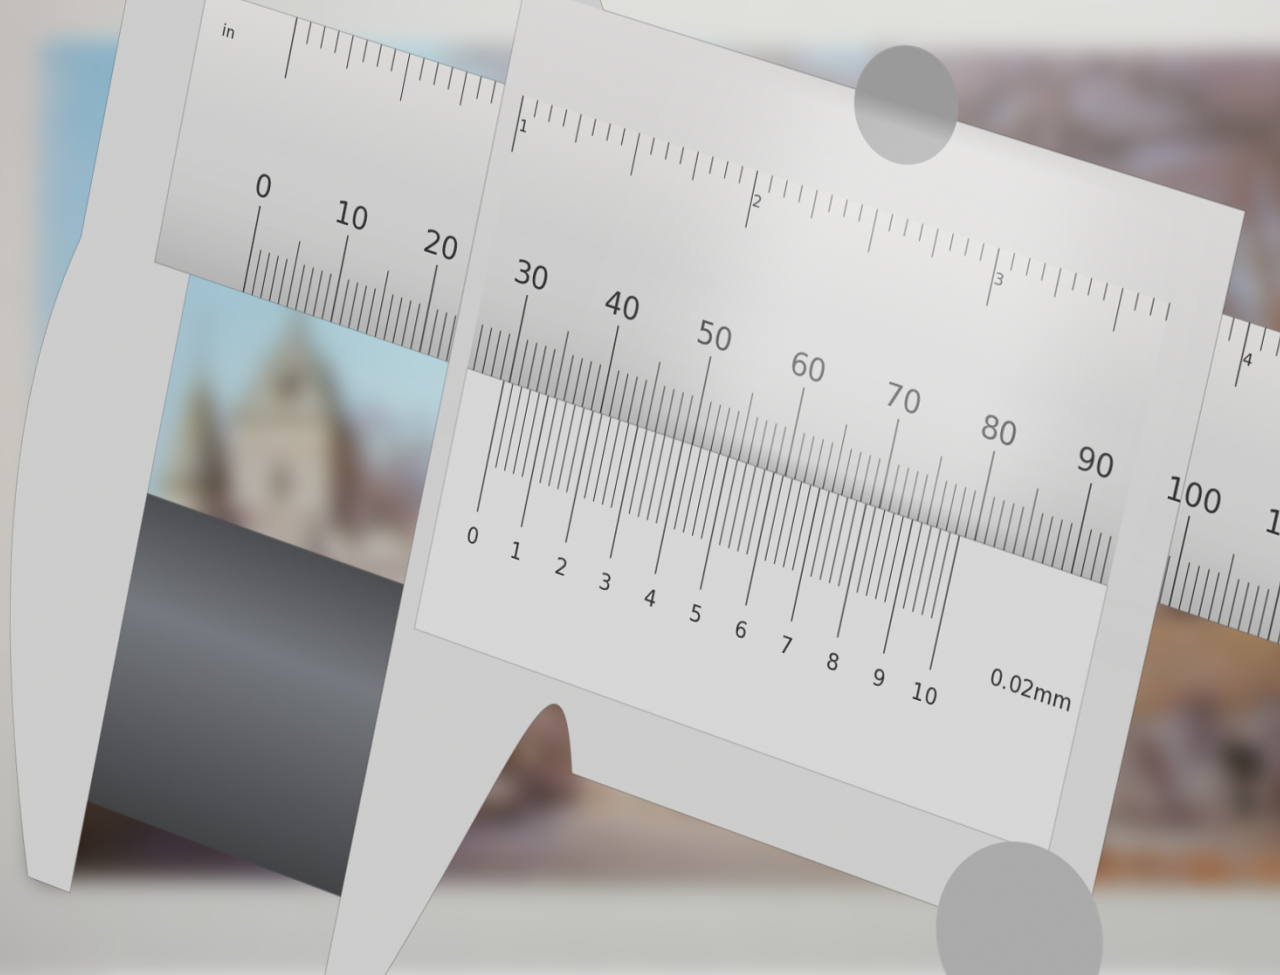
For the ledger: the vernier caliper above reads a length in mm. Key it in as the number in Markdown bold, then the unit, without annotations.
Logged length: **29.4** mm
